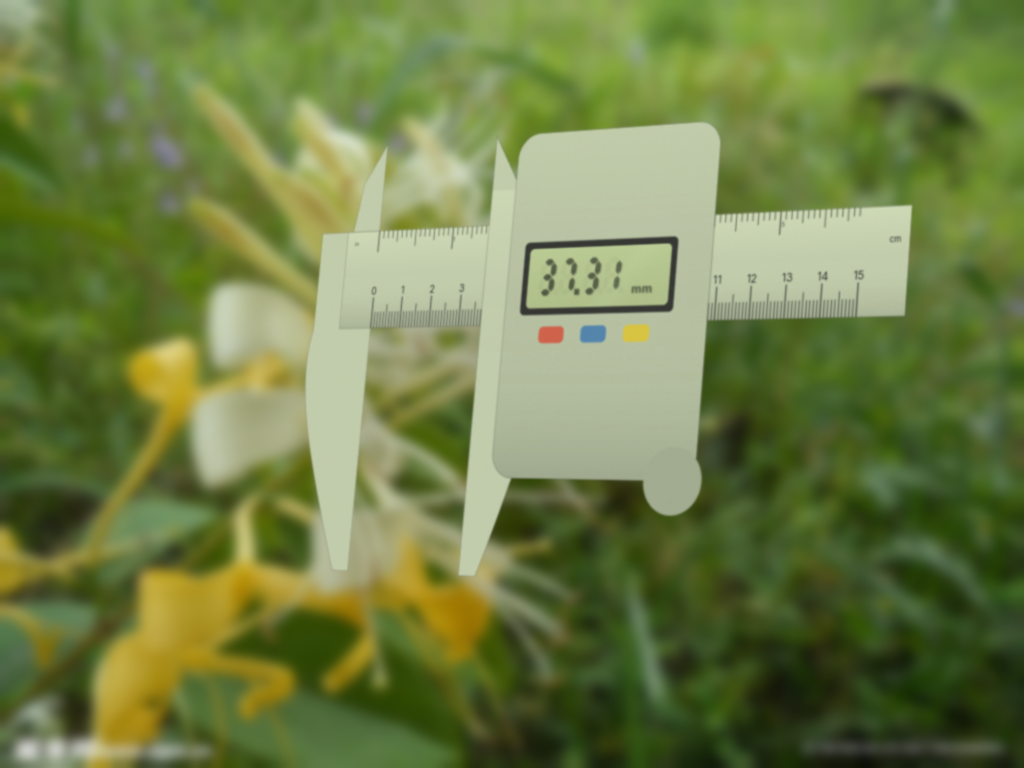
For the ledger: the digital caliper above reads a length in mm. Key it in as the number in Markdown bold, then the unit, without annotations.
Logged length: **37.31** mm
